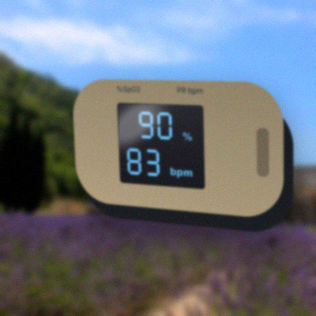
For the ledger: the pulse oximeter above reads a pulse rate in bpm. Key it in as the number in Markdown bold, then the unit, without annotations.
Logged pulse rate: **83** bpm
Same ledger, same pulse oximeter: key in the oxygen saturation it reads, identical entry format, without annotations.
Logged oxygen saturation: **90** %
